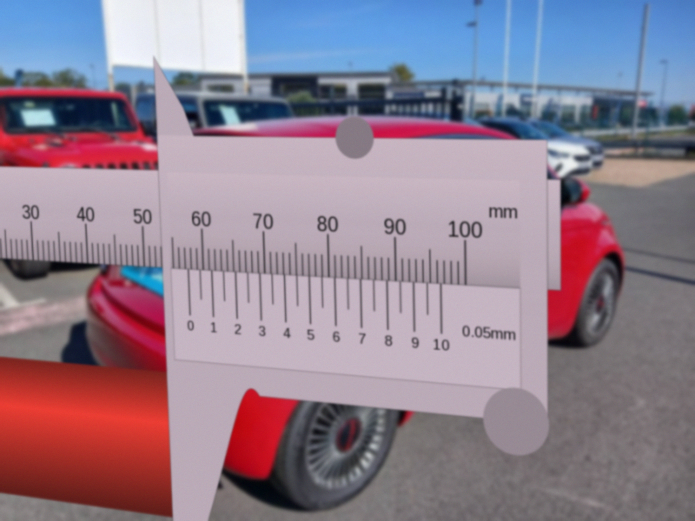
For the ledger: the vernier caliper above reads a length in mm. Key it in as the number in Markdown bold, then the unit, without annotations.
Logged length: **57.5** mm
